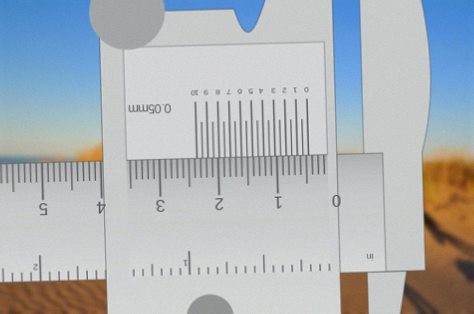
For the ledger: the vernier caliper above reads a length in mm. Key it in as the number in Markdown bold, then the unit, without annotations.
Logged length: **4.6** mm
